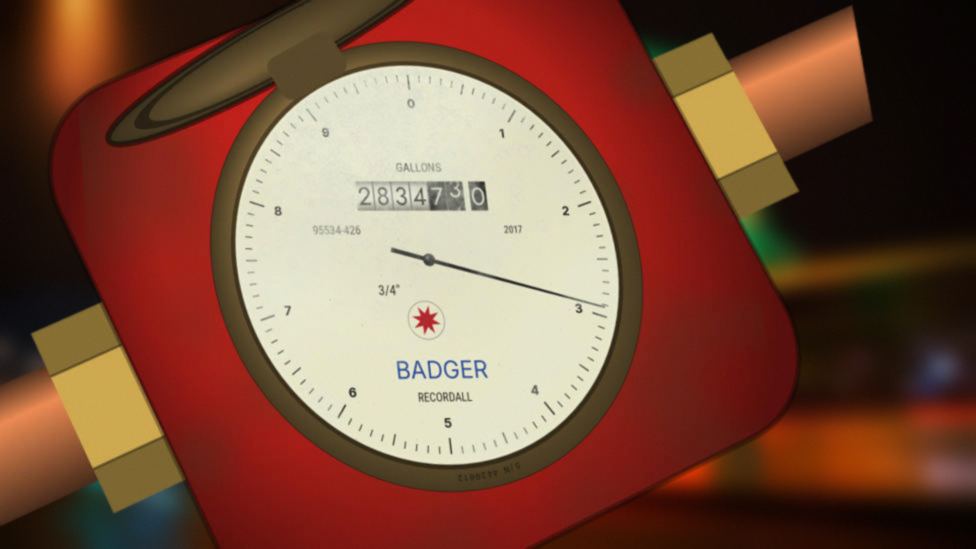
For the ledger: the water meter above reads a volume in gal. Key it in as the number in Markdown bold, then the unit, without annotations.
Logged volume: **2834732.9** gal
